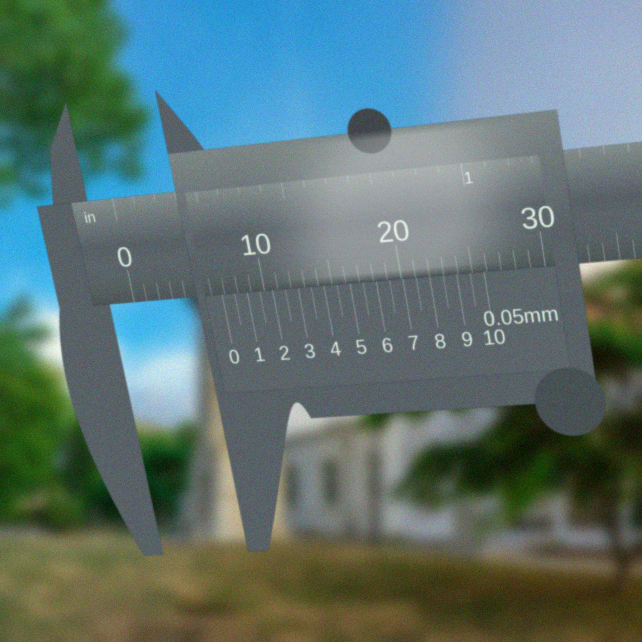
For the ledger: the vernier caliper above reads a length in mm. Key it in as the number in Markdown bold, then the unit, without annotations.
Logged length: **6.8** mm
